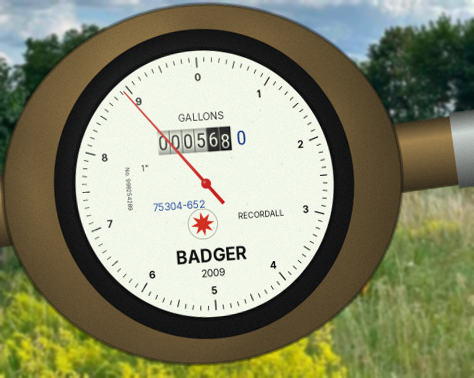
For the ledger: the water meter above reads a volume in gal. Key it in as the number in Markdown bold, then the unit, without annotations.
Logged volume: **5678.9** gal
